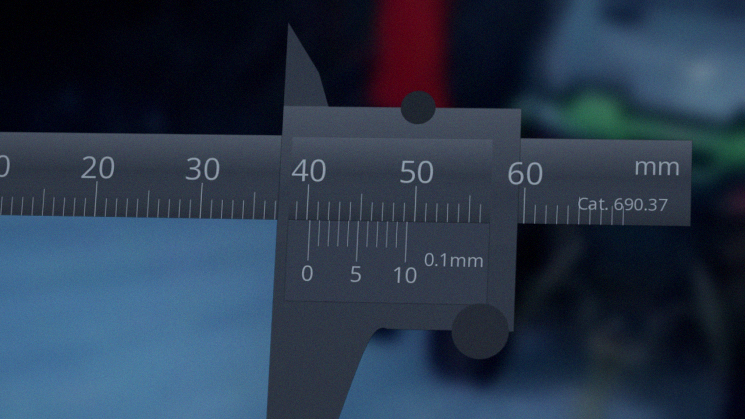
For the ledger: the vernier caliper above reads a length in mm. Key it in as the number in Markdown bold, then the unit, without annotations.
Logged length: **40.3** mm
